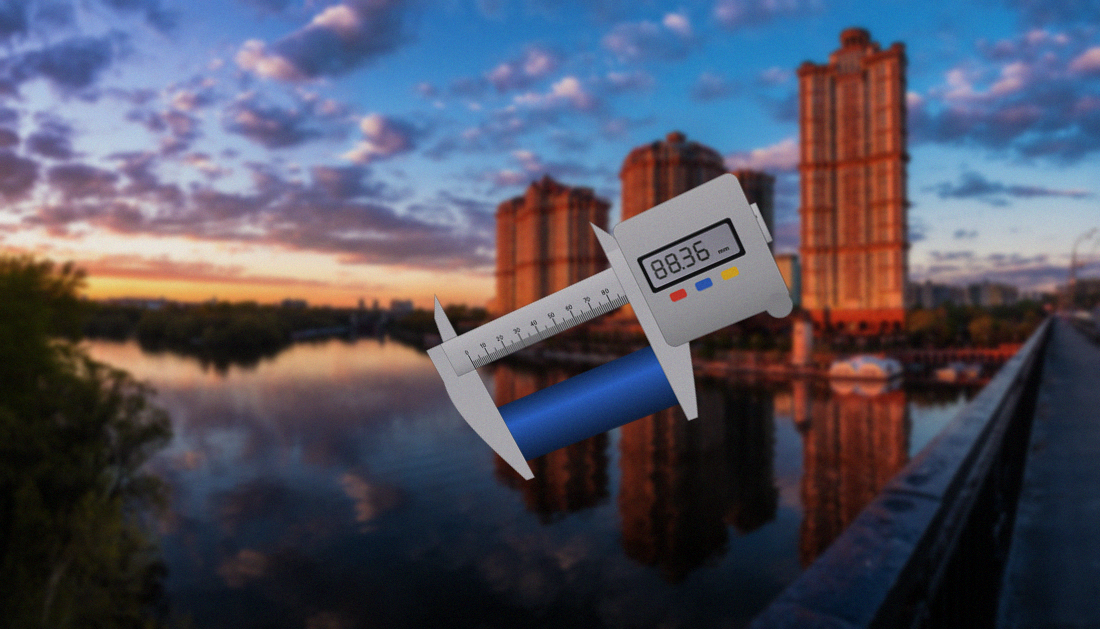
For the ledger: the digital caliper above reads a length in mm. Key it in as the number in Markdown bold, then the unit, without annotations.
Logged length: **88.36** mm
